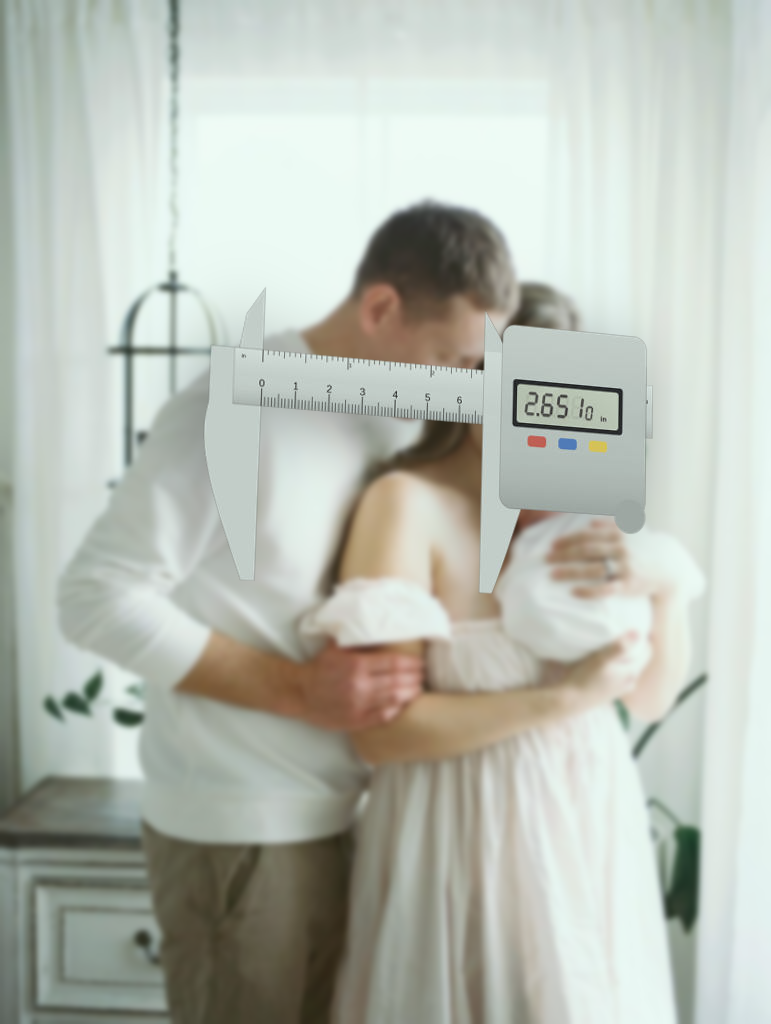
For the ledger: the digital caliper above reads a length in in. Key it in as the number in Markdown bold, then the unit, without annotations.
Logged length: **2.6510** in
